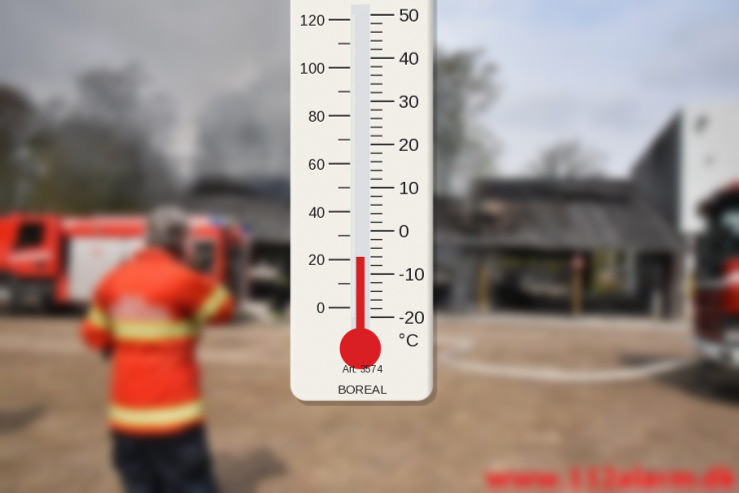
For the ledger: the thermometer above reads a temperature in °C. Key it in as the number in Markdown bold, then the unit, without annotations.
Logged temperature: **-6** °C
